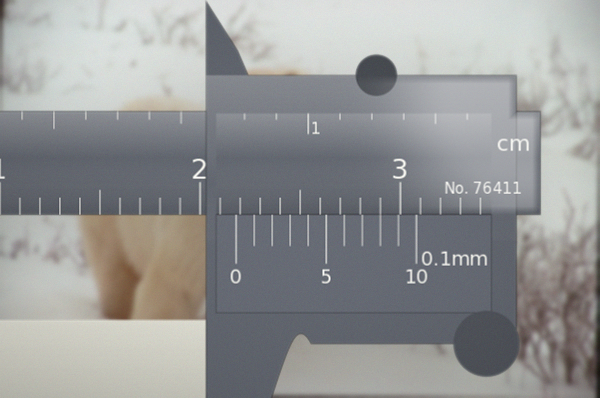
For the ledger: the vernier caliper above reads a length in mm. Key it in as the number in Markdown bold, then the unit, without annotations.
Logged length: **21.8** mm
